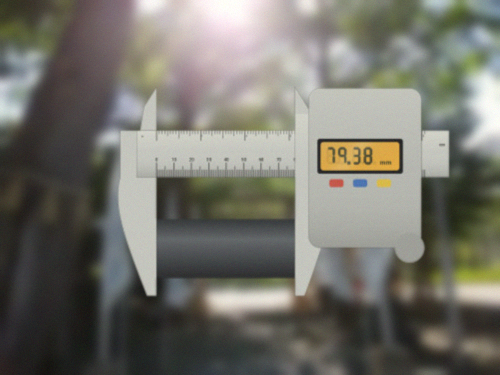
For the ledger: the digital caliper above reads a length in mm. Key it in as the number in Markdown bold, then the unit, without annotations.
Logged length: **79.38** mm
